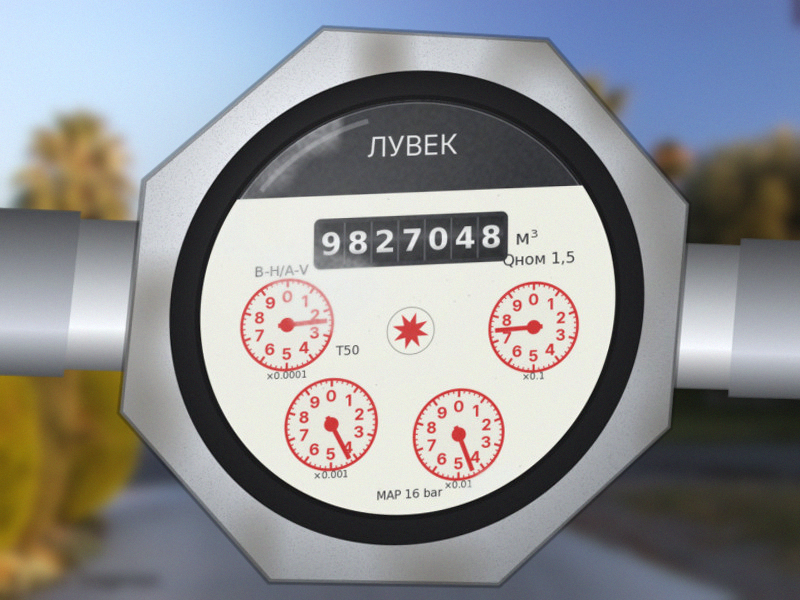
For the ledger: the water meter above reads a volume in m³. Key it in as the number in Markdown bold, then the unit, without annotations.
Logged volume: **9827048.7442** m³
